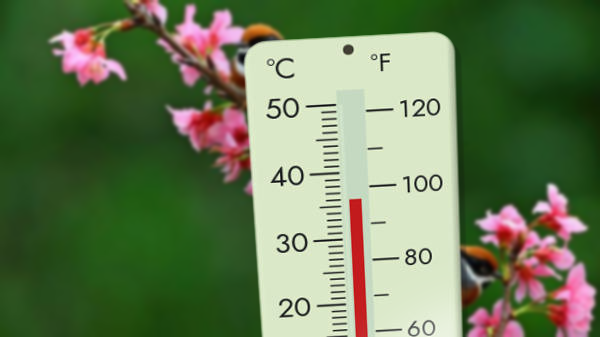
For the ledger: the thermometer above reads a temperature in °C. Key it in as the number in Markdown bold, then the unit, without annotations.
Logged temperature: **36** °C
